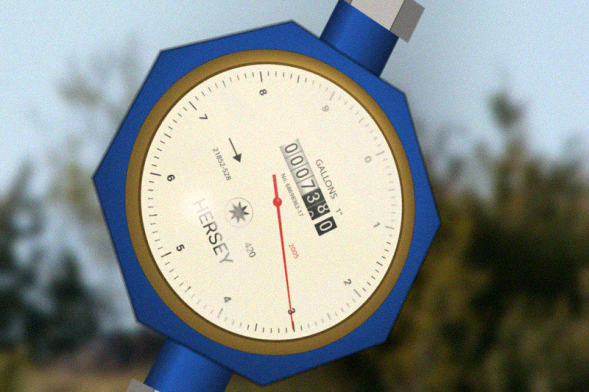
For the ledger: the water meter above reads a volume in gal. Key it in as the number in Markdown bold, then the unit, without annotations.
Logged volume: **7383.0** gal
